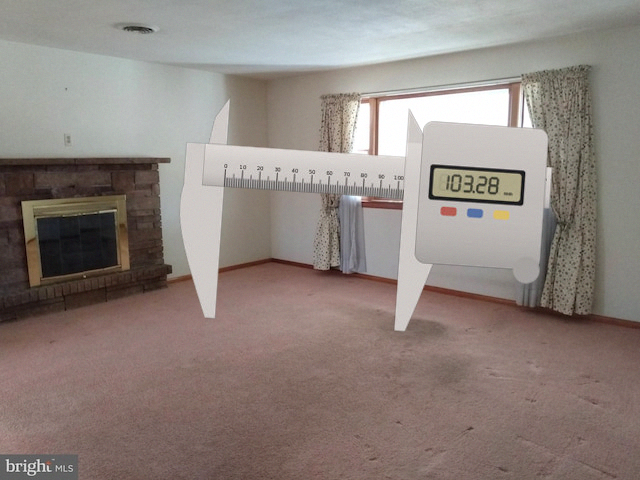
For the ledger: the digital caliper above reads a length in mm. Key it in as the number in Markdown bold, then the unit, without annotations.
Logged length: **103.28** mm
